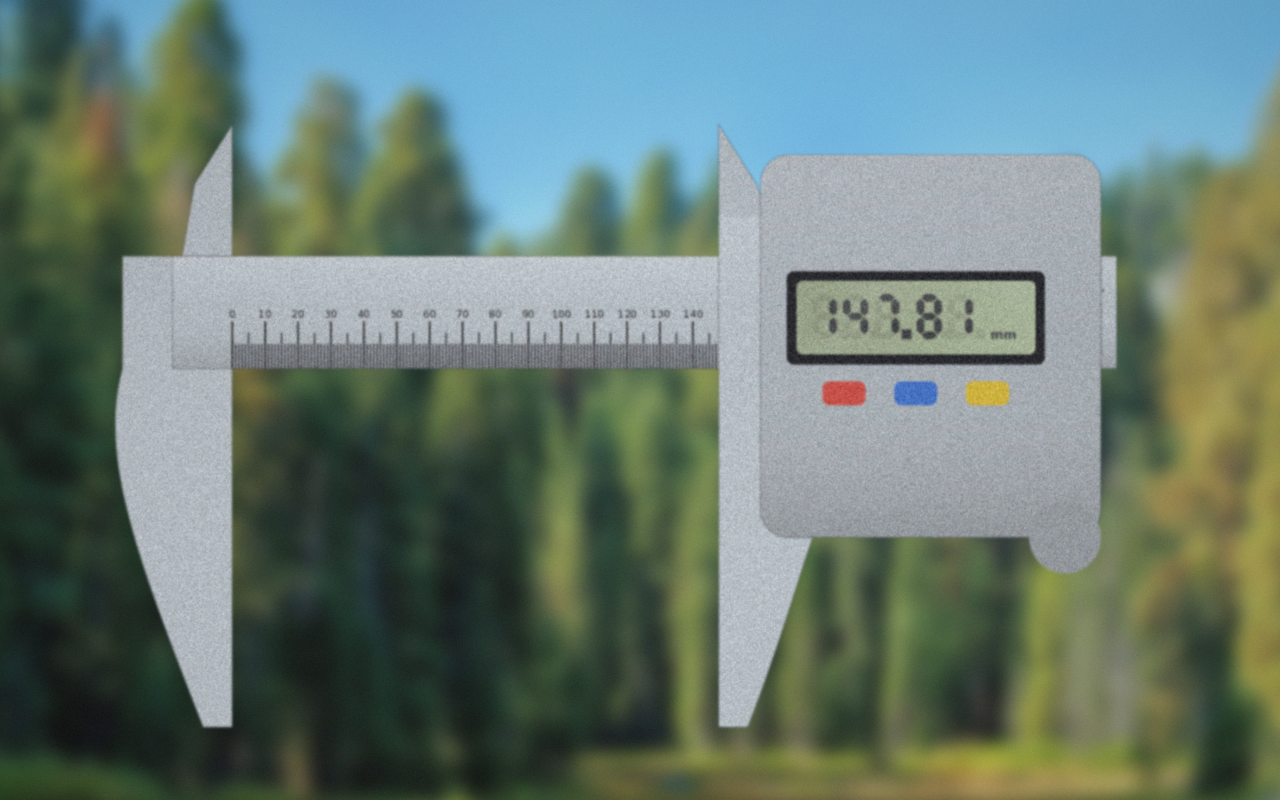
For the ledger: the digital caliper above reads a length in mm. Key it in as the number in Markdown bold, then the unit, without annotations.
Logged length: **147.81** mm
